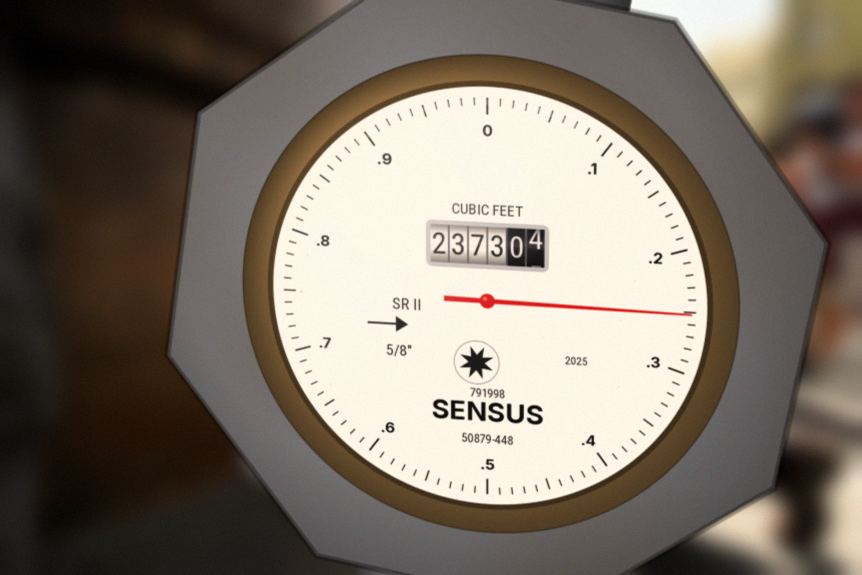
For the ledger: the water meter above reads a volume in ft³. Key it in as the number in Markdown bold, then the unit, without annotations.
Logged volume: **237304.25** ft³
